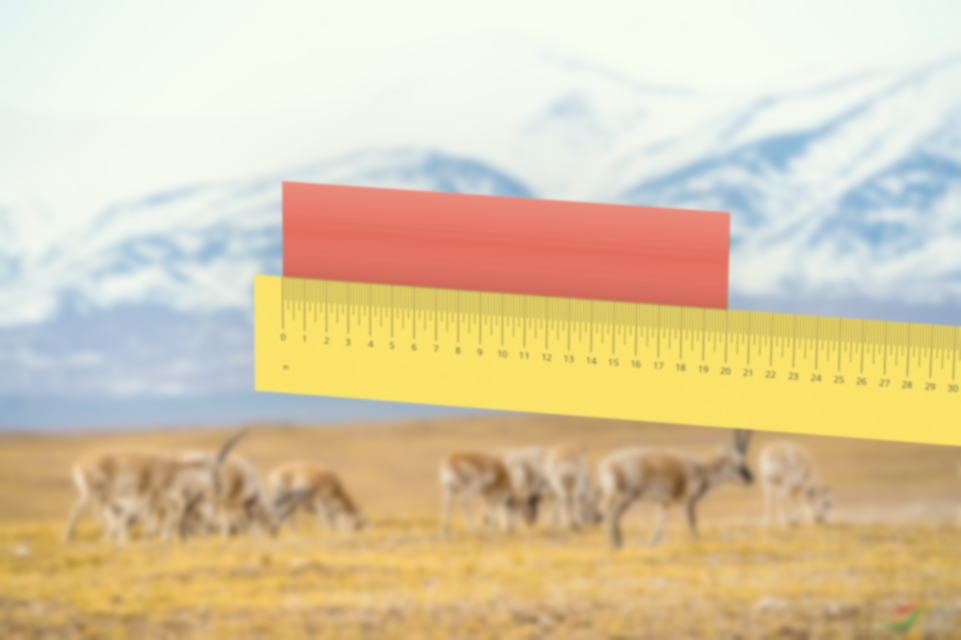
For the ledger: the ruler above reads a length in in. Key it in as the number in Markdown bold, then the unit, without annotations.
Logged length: **20** in
